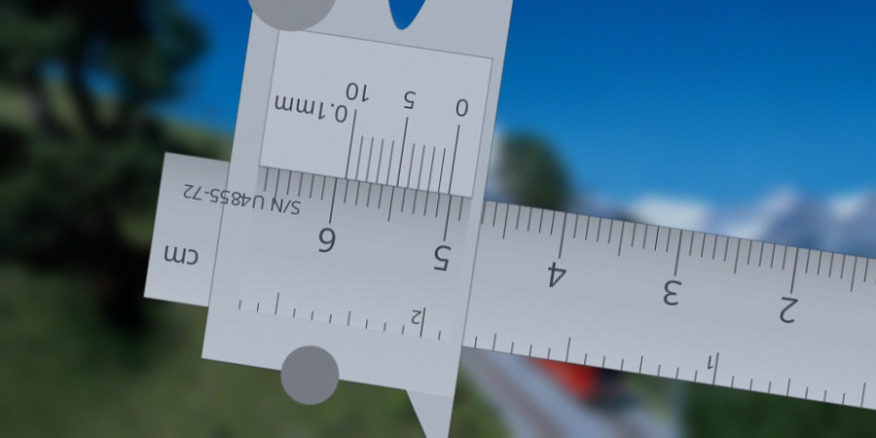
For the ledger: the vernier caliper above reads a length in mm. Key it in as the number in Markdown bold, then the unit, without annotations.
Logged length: **50.2** mm
